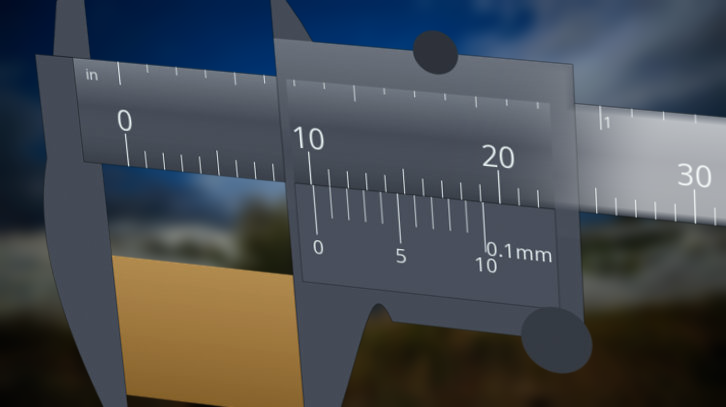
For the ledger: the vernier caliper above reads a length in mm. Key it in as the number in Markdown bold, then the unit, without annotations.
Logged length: **10.1** mm
